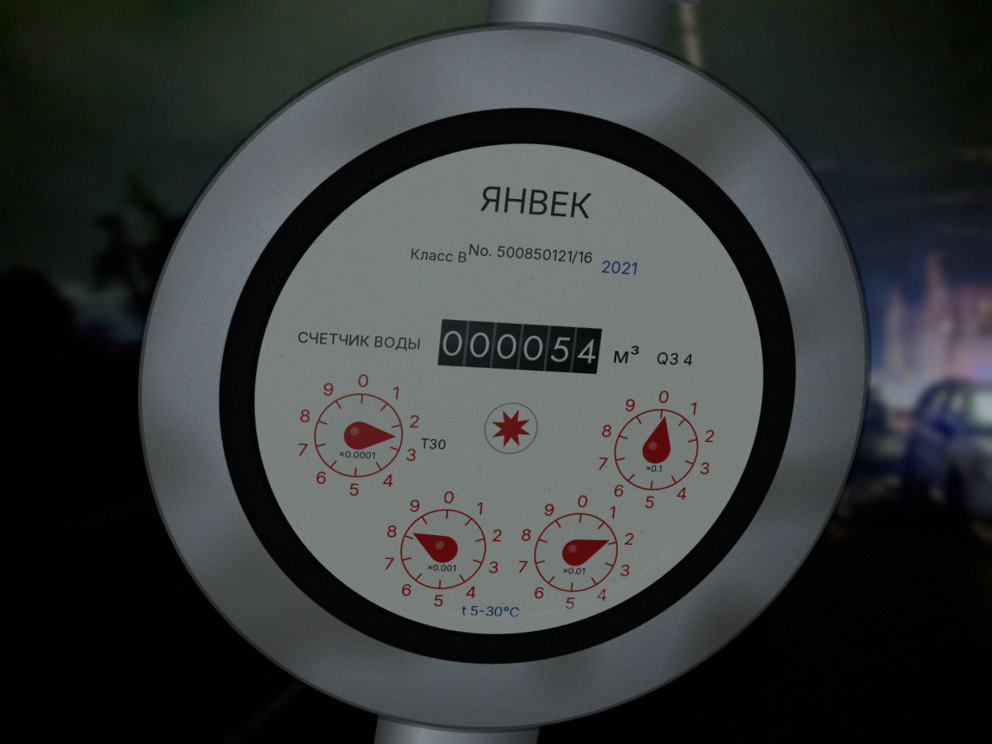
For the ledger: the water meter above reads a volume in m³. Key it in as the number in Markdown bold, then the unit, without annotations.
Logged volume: **54.0182** m³
